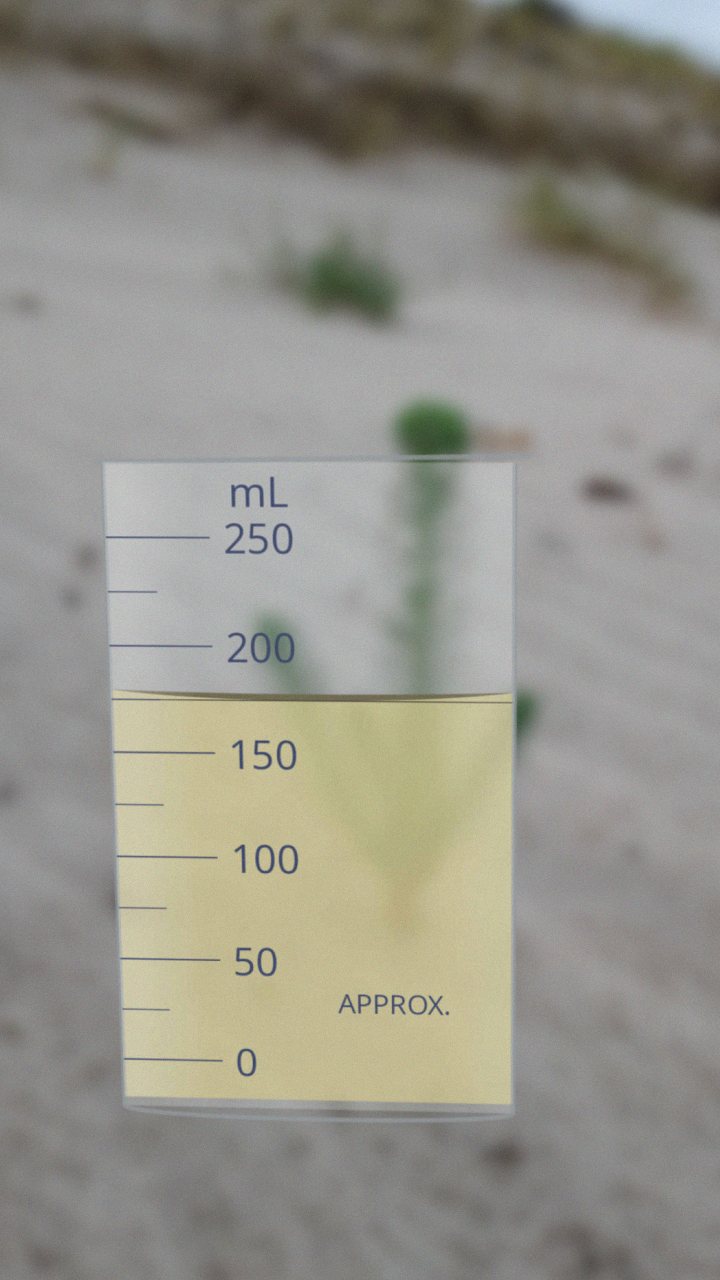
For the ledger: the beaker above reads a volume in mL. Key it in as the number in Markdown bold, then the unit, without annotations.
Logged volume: **175** mL
